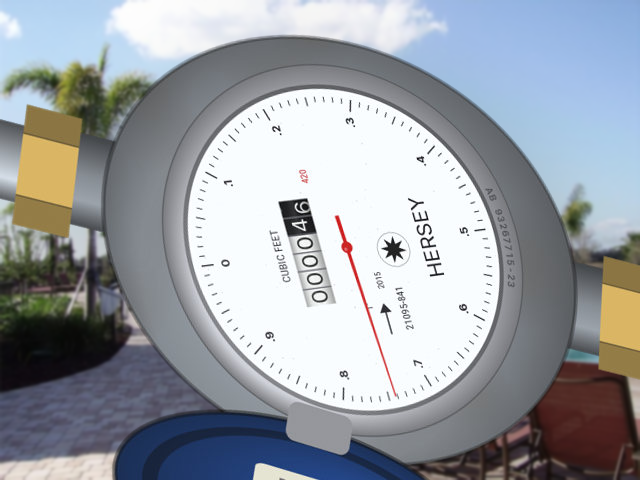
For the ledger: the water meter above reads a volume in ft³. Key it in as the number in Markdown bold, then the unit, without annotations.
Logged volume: **45.74** ft³
